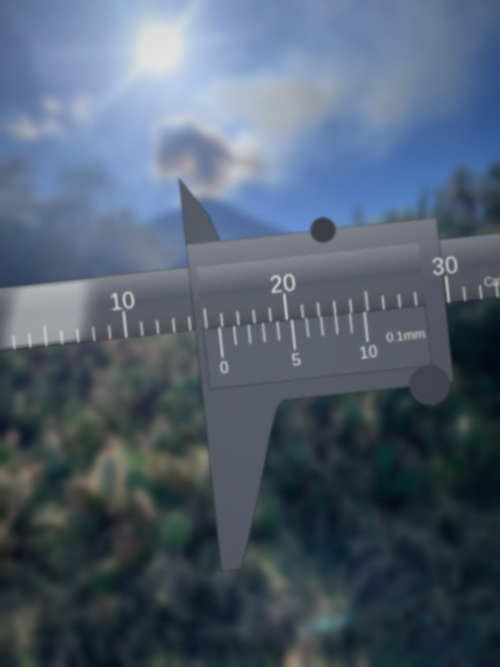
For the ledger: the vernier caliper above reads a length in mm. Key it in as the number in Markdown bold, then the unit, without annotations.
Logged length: **15.8** mm
